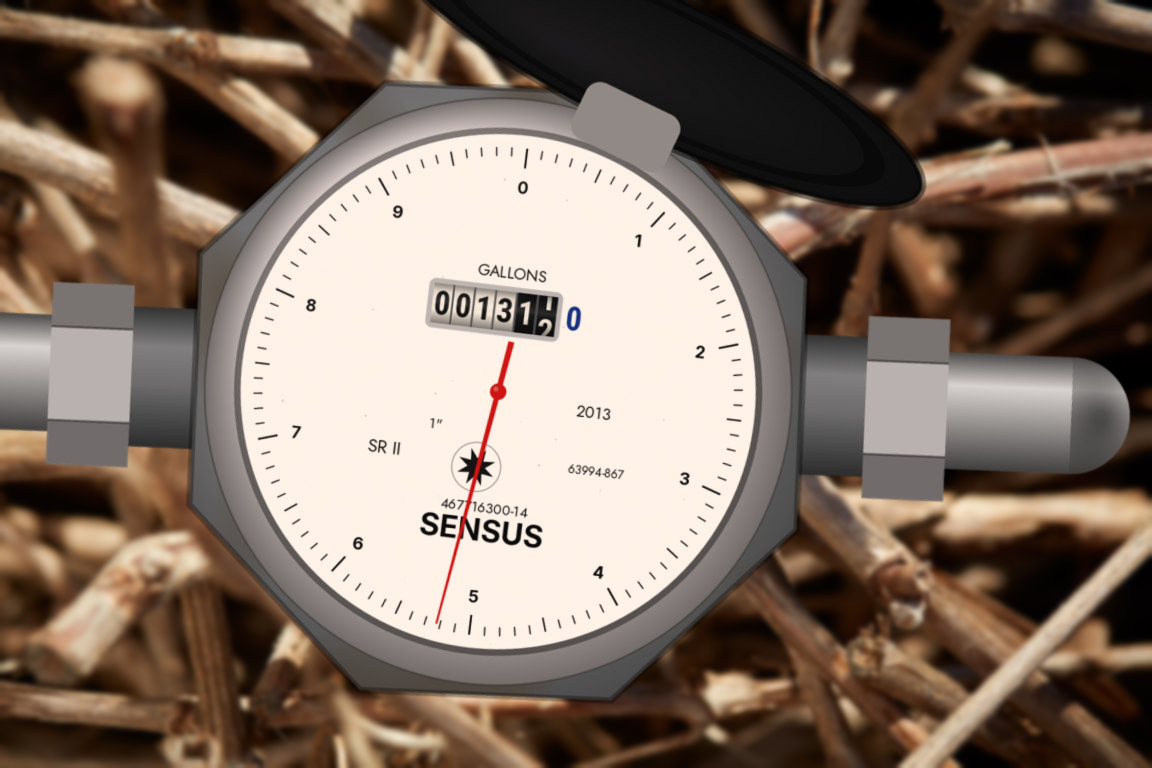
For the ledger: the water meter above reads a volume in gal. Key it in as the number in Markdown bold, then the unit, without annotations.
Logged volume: **13115.2** gal
